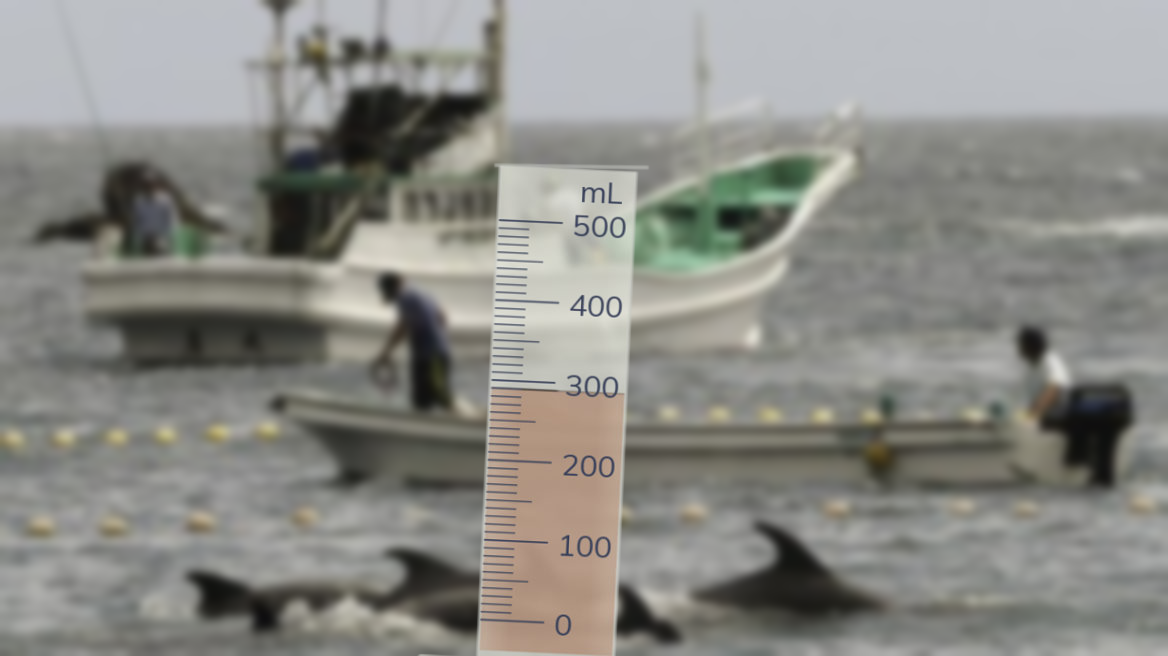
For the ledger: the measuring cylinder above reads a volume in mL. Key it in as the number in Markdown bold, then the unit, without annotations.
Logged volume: **290** mL
